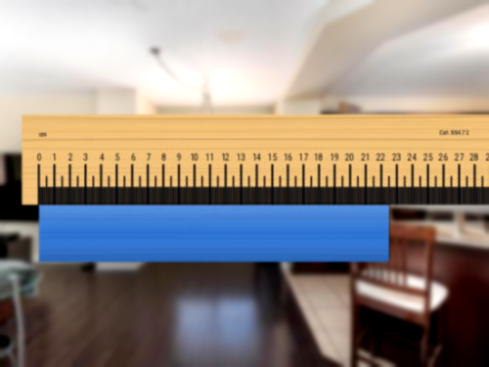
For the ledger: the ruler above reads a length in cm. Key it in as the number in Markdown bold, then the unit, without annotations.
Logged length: **22.5** cm
